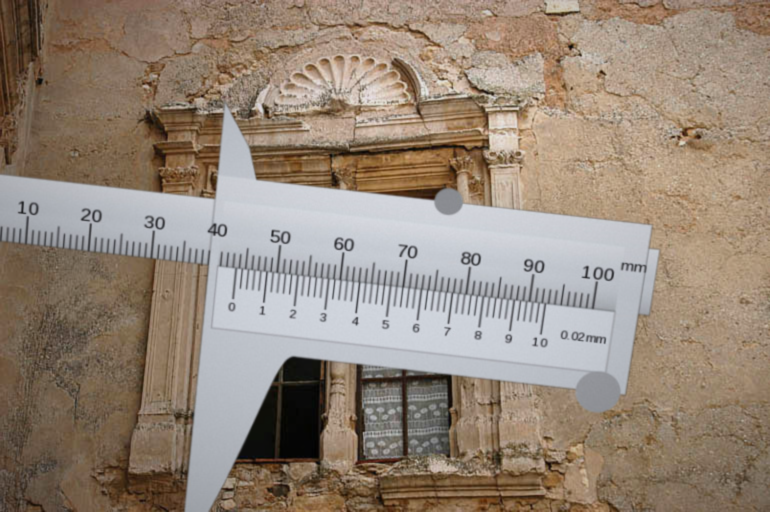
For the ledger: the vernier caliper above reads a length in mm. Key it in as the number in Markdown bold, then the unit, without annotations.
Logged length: **43.5** mm
